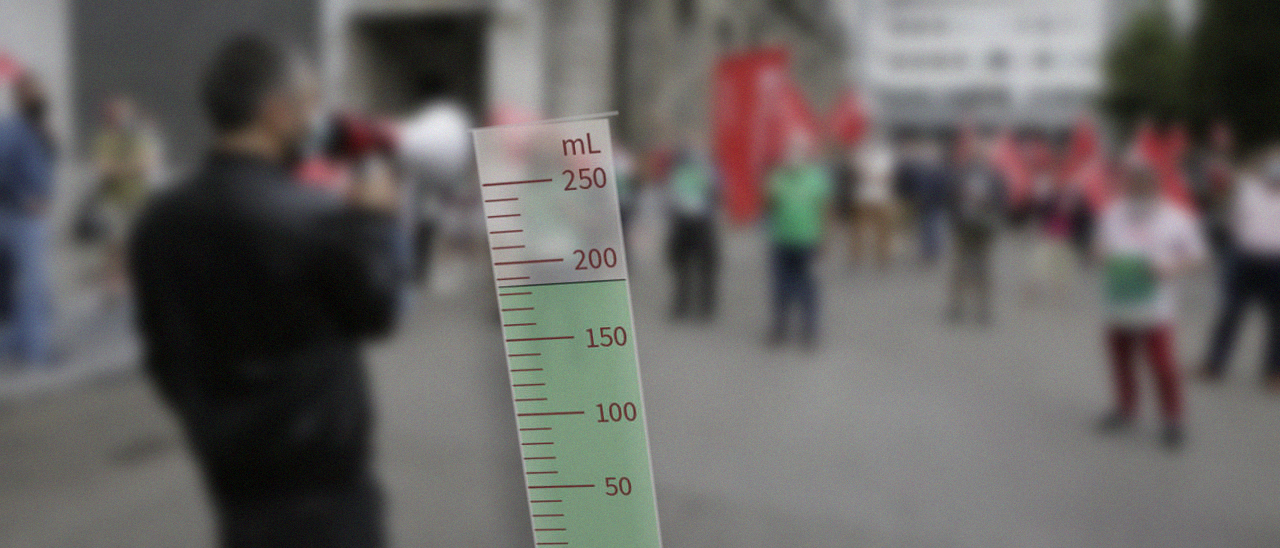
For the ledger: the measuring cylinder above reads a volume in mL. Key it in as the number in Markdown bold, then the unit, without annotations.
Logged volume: **185** mL
